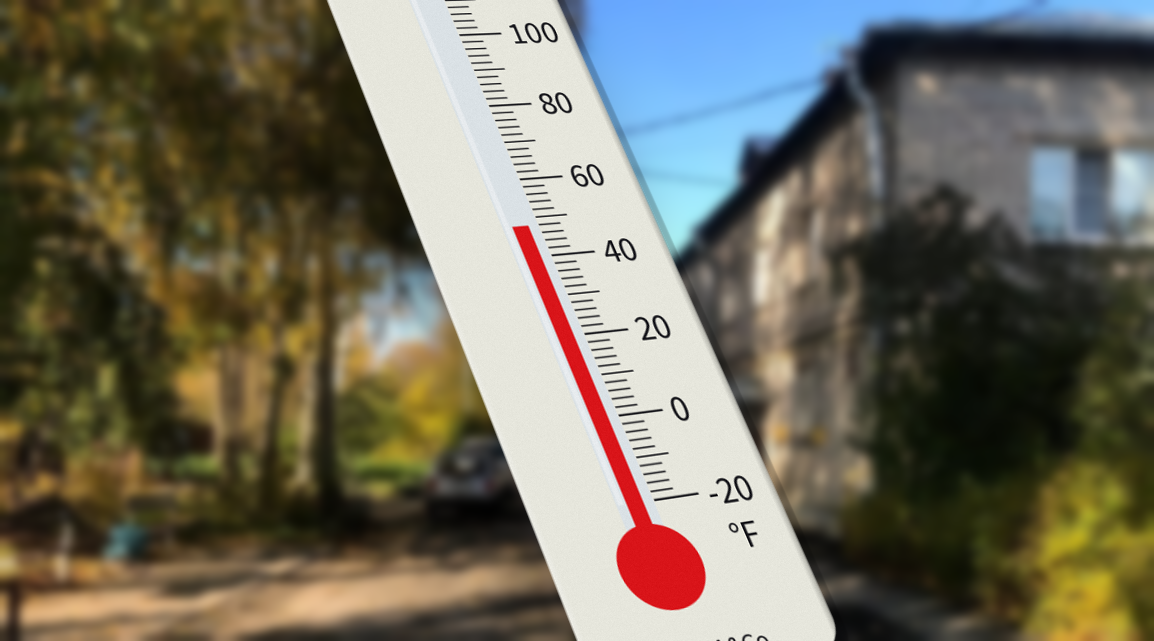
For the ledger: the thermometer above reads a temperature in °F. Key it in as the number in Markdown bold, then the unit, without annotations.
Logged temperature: **48** °F
